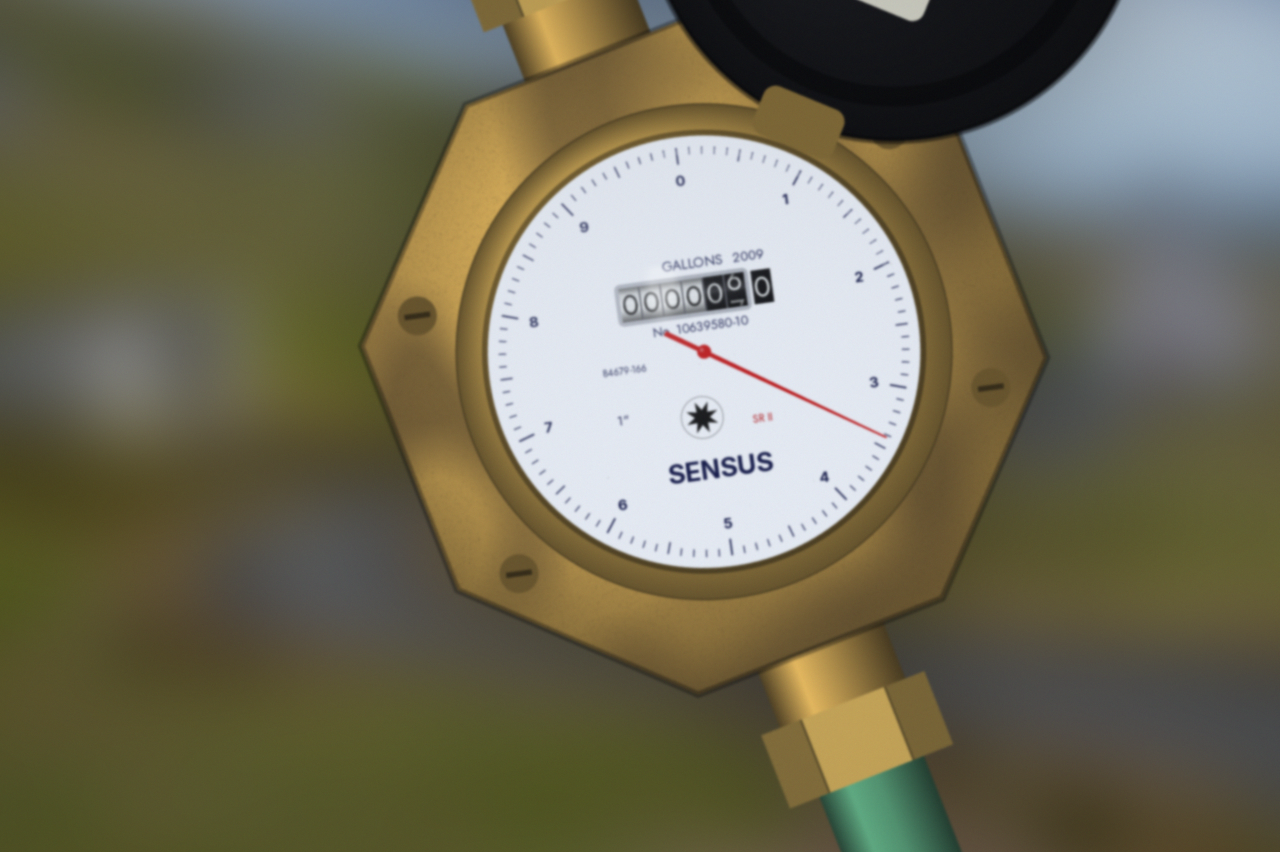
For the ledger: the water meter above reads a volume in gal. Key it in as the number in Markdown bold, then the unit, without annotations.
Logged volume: **63.4** gal
